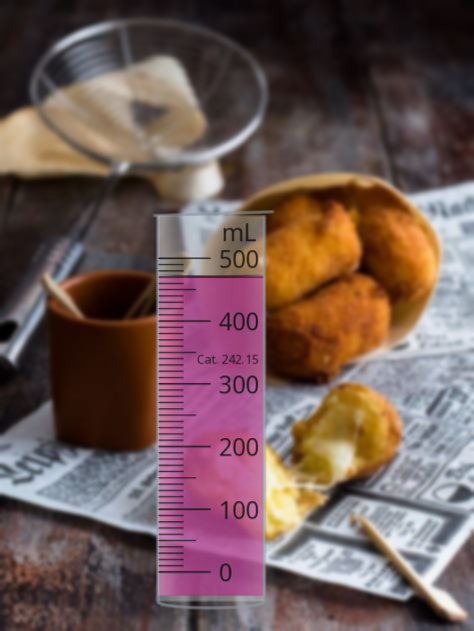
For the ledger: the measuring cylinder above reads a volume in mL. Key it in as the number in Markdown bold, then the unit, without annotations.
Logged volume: **470** mL
